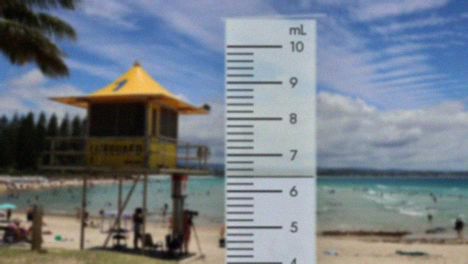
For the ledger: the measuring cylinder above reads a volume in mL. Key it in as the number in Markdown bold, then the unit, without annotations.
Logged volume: **6.4** mL
